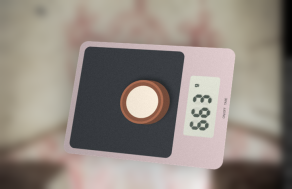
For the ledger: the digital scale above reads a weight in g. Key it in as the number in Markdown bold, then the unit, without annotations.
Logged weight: **663** g
